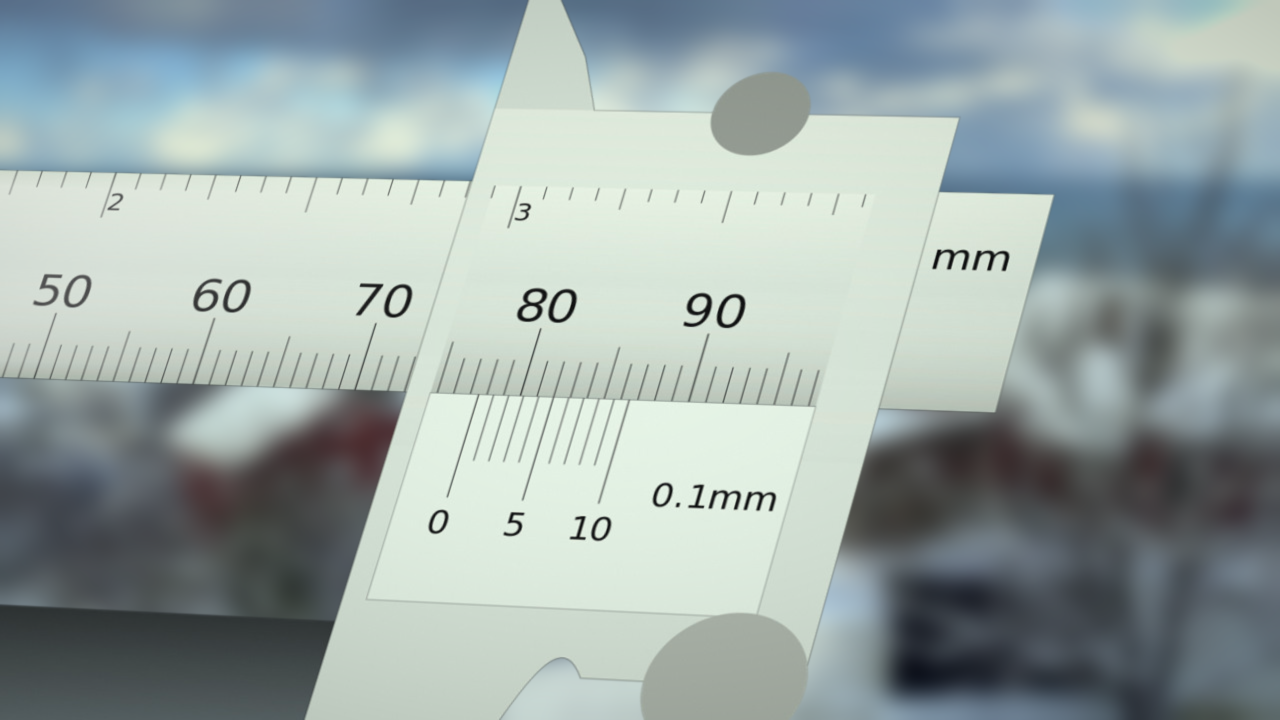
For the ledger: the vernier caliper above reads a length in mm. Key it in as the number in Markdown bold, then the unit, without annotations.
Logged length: **77.5** mm
